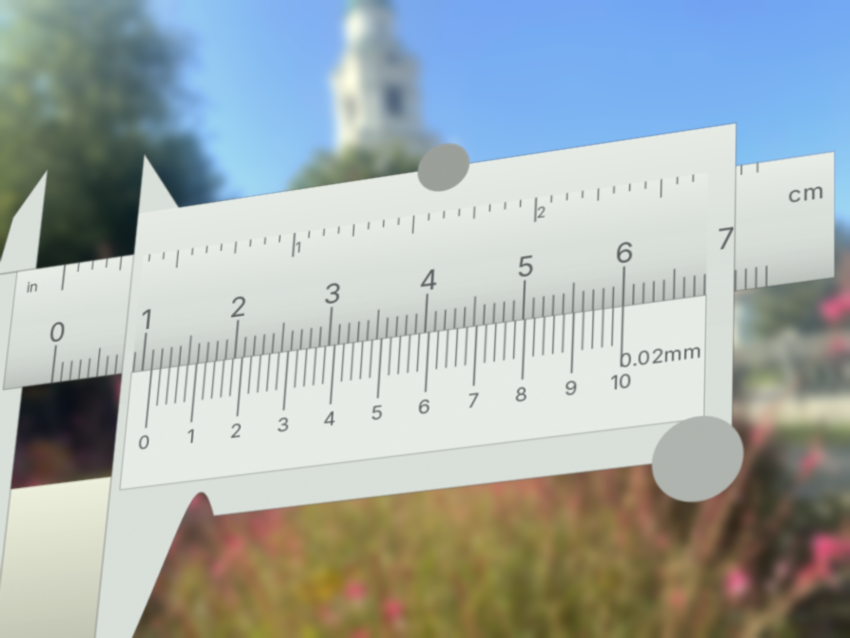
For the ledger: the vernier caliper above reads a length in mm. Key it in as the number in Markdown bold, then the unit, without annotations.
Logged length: **11.0** mm
